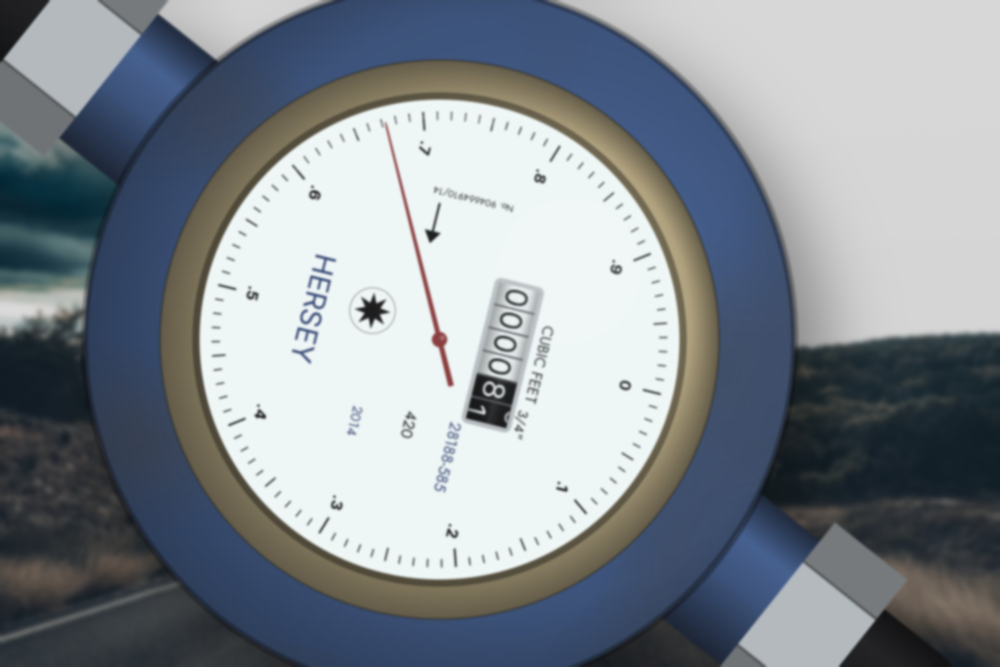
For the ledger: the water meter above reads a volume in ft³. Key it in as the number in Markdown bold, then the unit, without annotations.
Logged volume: **80.67** ft³
